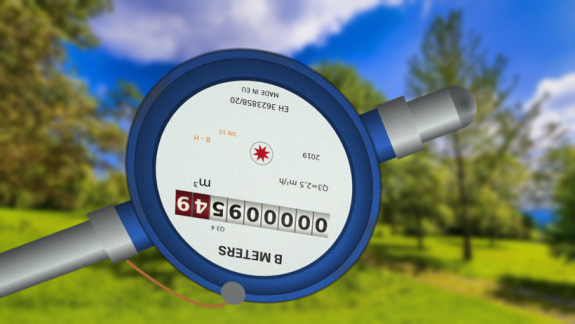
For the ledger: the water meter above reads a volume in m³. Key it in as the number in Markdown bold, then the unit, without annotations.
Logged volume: **95.49** m³
